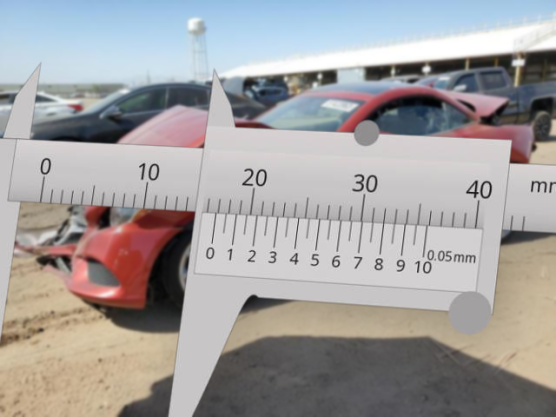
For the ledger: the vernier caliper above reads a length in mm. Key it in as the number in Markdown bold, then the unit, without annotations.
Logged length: **16.8** mm
